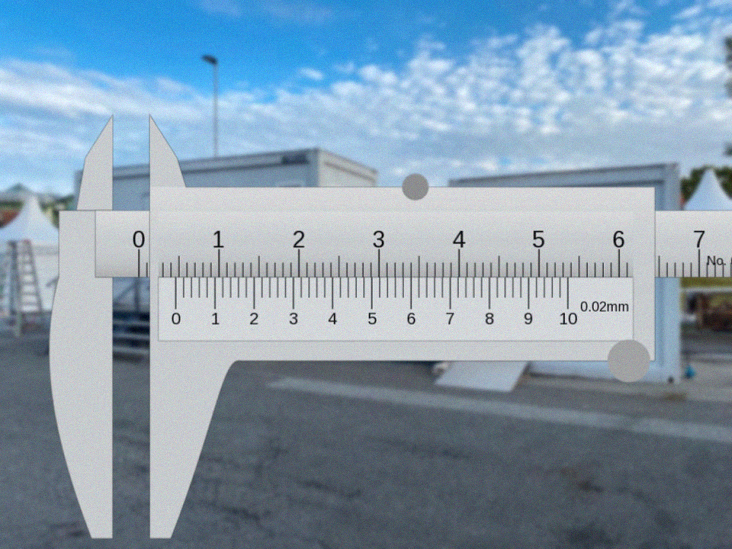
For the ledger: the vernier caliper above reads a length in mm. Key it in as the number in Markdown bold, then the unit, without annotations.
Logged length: **4.6** mm
